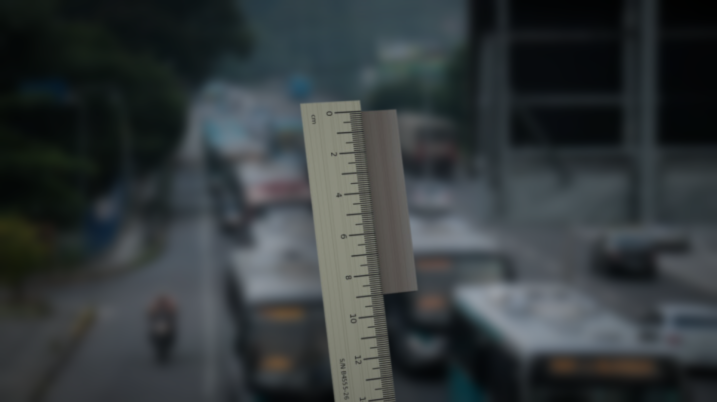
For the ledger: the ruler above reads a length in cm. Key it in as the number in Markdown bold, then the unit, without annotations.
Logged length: **9** cm
